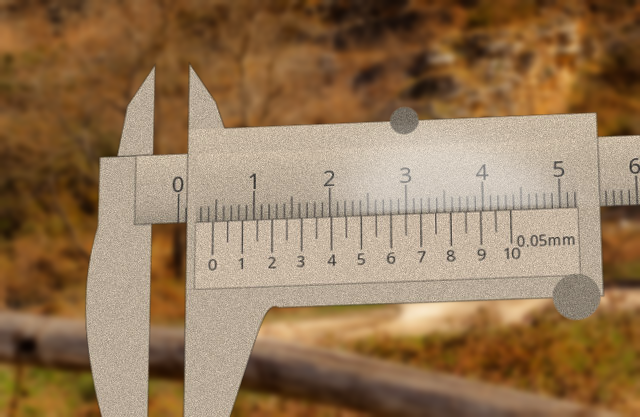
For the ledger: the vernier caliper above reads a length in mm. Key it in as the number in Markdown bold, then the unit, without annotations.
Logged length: **4.6** mm
